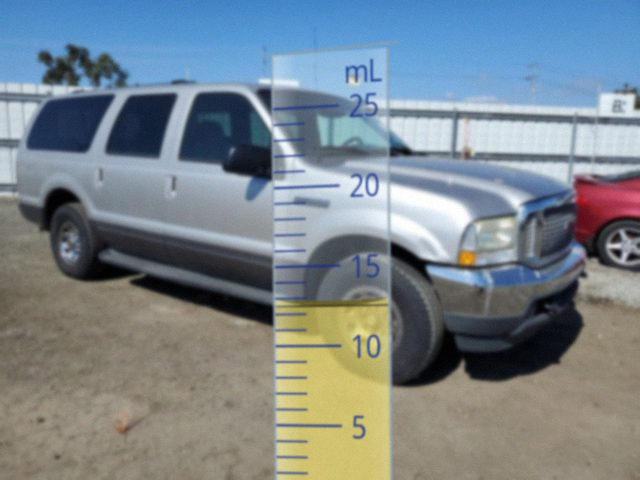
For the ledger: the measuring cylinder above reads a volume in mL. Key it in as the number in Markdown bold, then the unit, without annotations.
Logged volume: **12.5** mL
